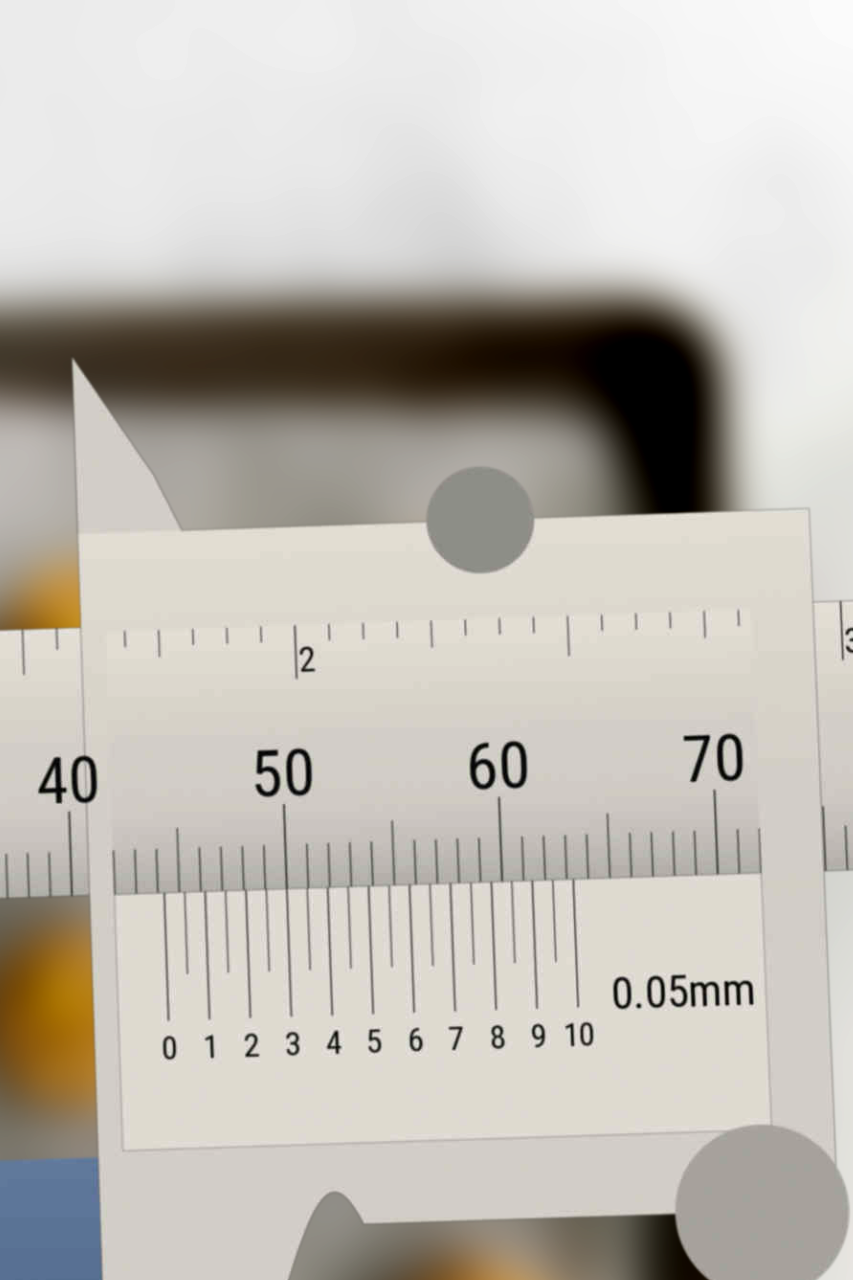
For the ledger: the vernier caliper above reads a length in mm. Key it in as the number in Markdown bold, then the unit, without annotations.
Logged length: **44.3** mm
